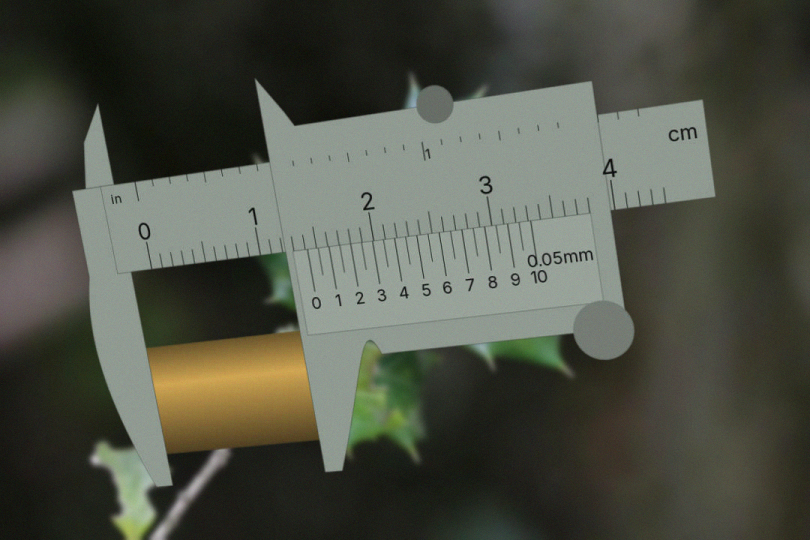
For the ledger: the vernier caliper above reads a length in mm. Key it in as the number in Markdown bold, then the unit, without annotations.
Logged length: **14.2** mm
